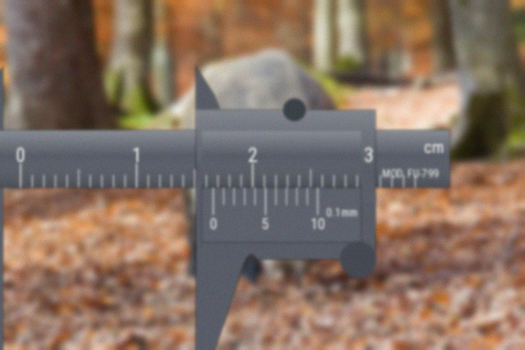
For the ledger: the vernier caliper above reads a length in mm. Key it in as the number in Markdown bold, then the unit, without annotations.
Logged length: **16.6** mm
